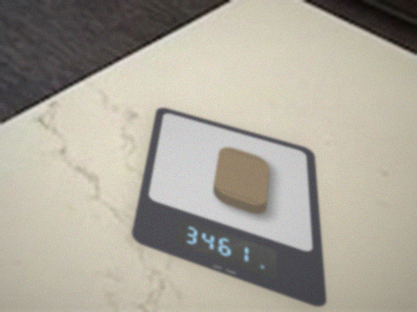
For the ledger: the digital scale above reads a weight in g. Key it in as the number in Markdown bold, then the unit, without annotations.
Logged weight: **3461** g
